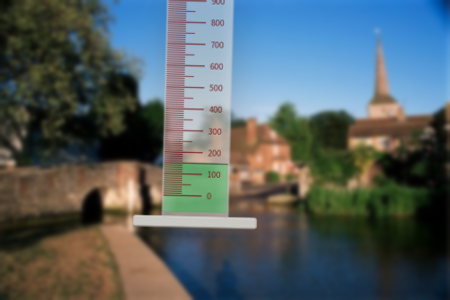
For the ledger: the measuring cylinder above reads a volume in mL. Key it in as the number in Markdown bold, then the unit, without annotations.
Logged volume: **150** mL
